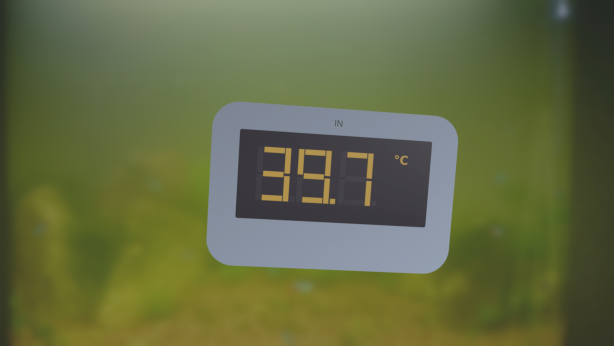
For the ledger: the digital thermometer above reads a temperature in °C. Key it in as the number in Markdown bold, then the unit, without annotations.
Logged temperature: **39.7** °C
